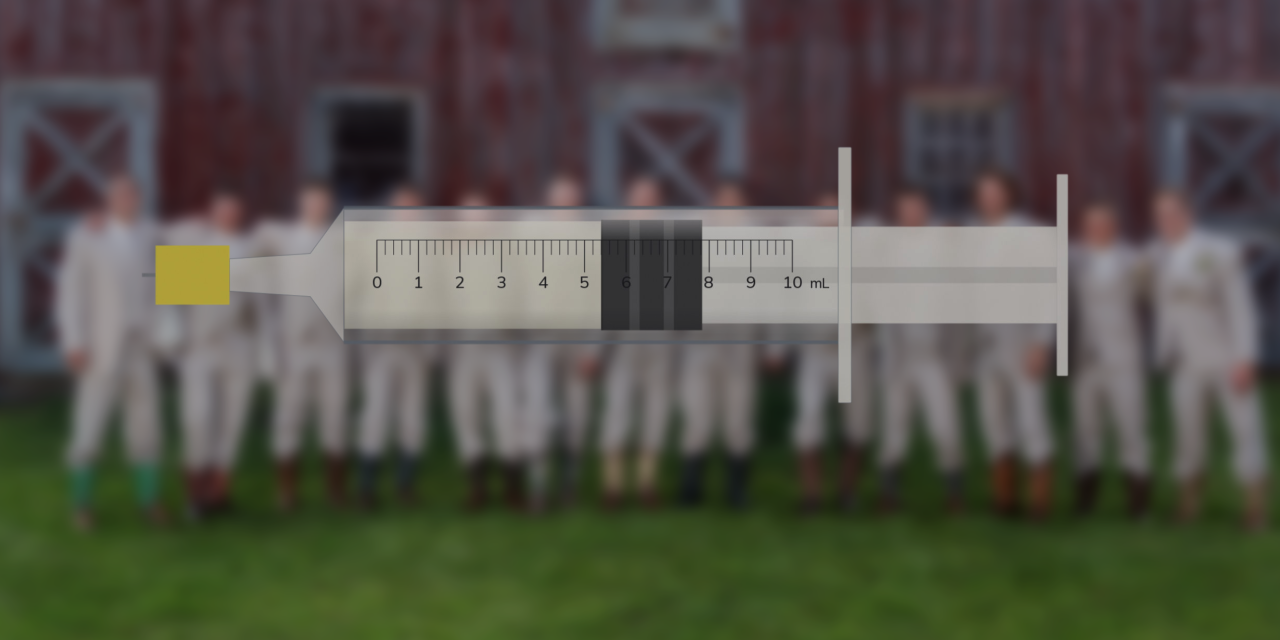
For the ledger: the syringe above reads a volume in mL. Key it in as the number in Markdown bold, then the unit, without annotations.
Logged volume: **5.4** mL
